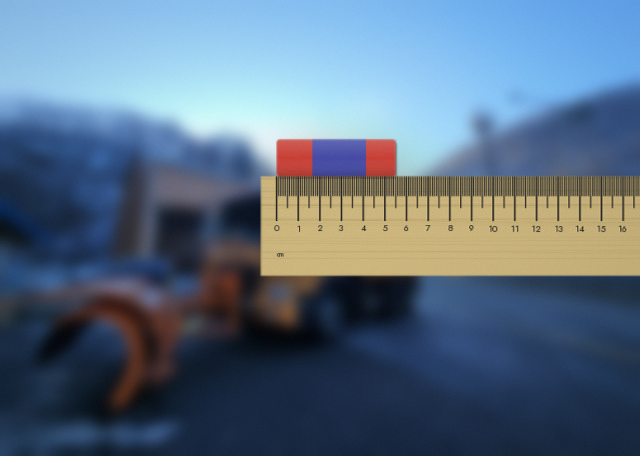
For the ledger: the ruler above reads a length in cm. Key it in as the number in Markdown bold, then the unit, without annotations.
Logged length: **5.5** cm
